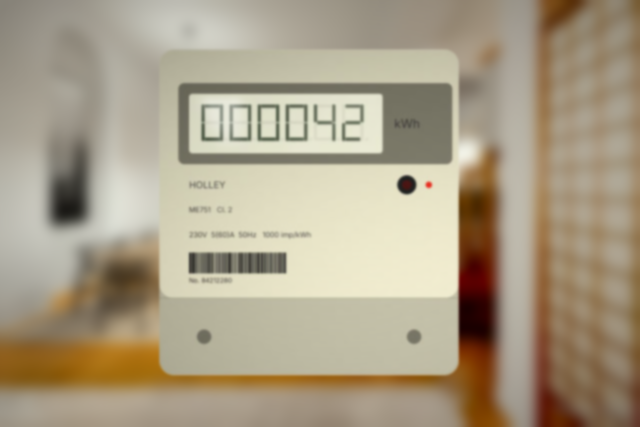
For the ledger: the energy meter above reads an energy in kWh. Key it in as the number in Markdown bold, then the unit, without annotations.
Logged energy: **42** kWh
